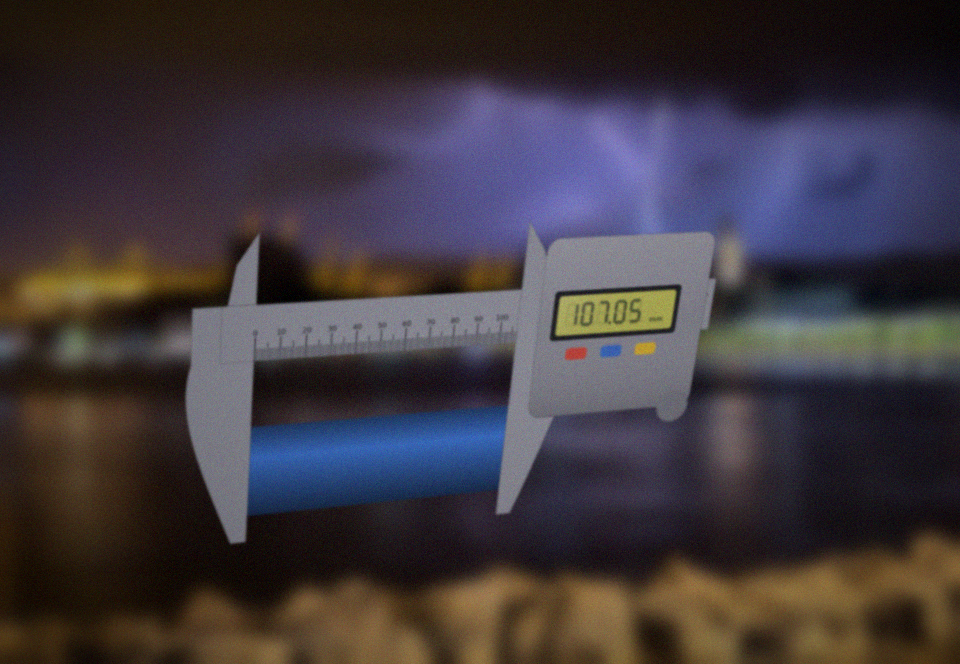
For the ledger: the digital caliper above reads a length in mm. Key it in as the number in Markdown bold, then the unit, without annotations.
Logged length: **107.05** mm
